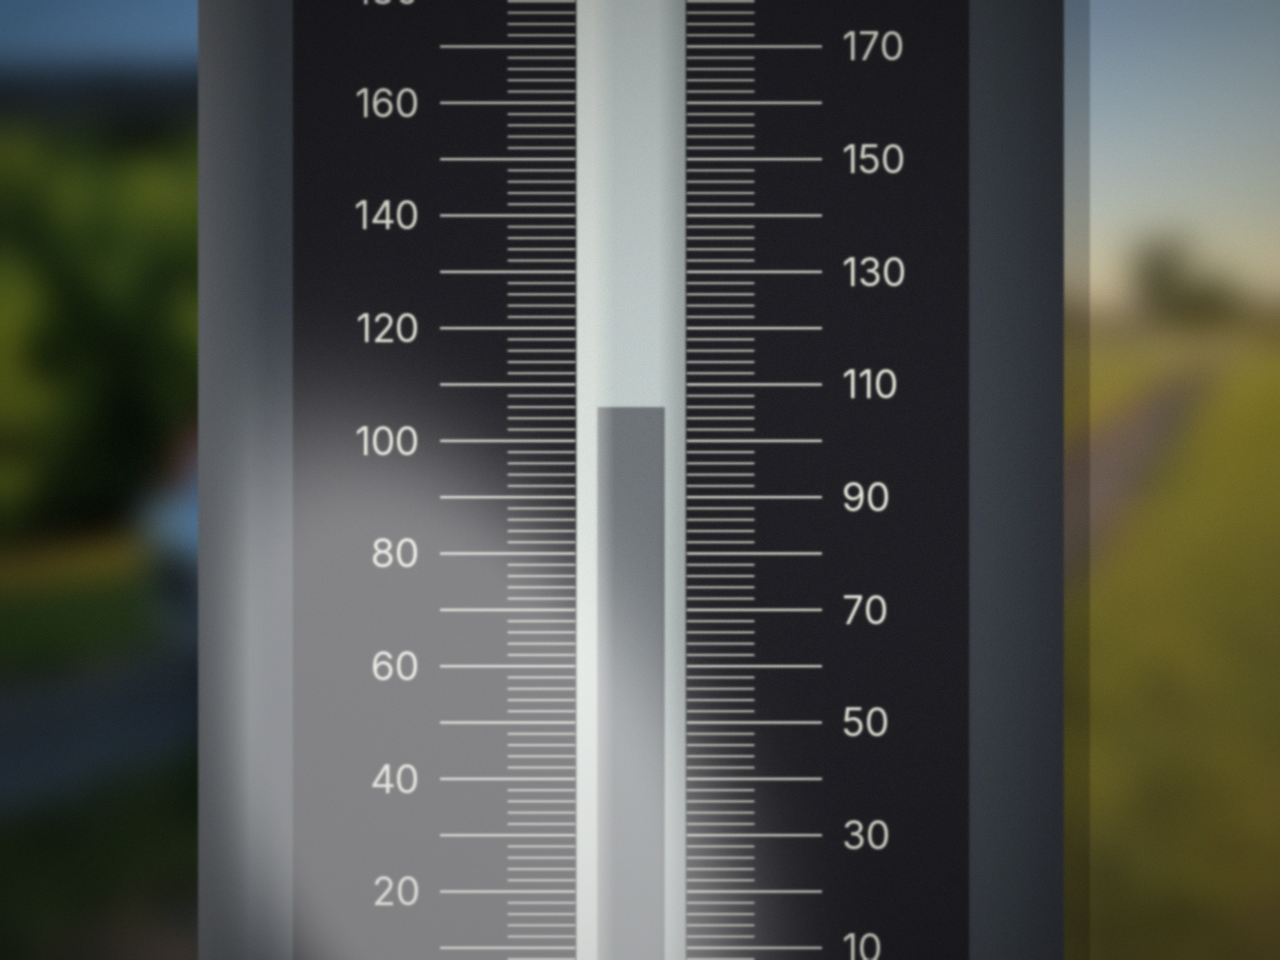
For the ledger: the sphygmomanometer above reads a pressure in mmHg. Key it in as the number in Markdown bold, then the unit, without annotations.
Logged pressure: **106** mmHg
